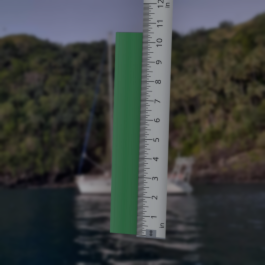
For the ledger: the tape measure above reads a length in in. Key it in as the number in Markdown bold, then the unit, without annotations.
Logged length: **10.5** in
